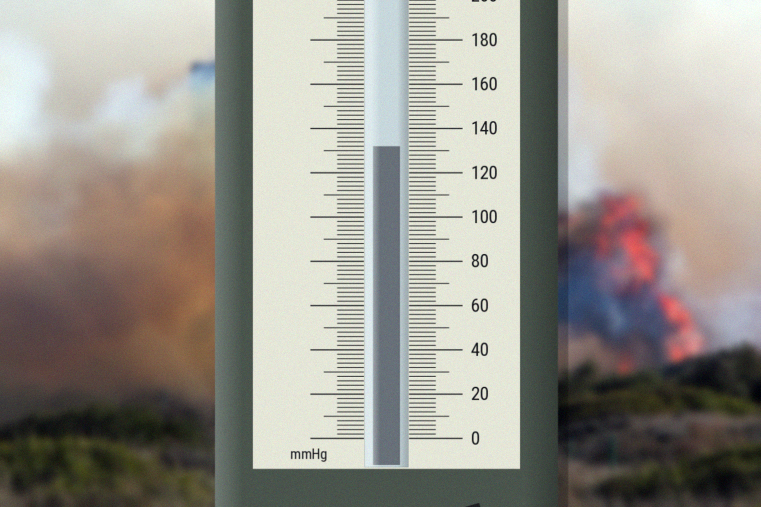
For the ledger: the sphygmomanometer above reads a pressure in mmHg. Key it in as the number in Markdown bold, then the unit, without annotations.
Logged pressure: **132** mmHg
